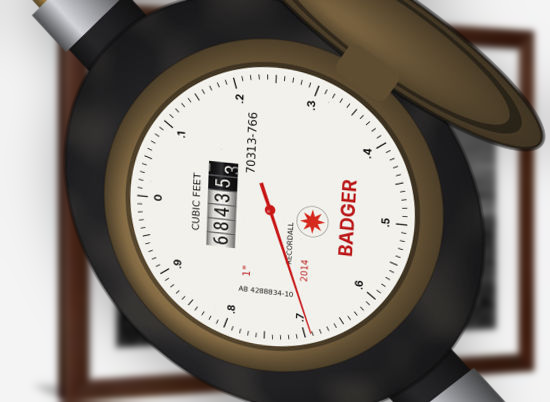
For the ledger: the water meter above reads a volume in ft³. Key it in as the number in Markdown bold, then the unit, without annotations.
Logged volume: **684352.69** ft³
